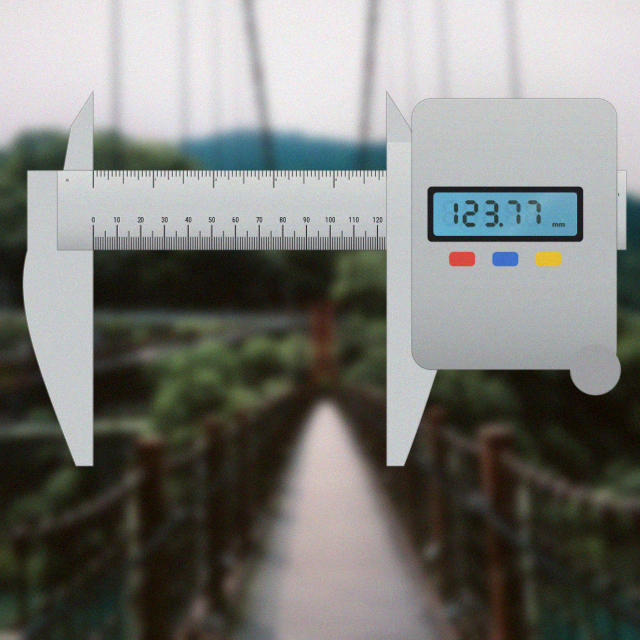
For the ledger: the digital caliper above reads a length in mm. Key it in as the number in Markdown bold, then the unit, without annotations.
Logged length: **123.77** mm
